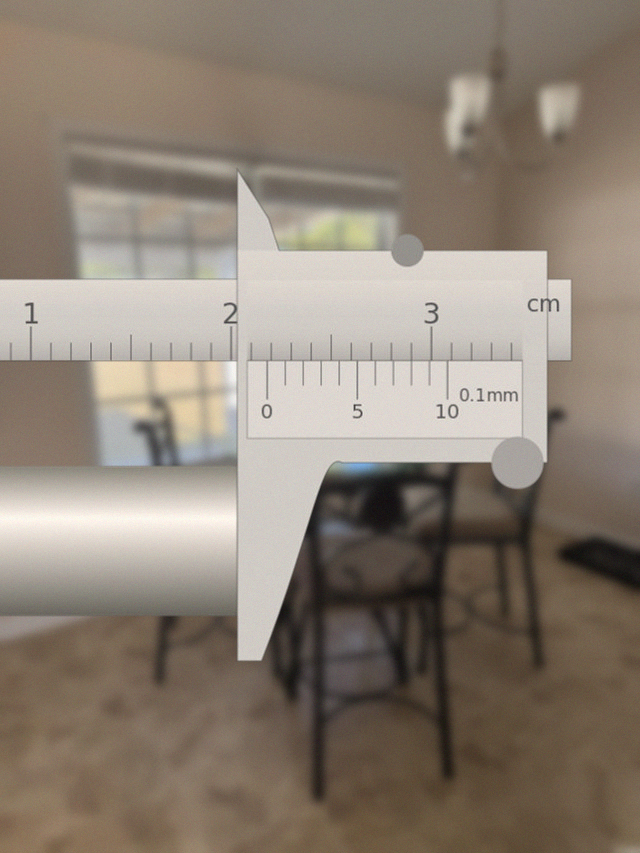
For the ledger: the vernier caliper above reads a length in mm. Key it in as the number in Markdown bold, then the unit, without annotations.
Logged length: **21.8** mm
